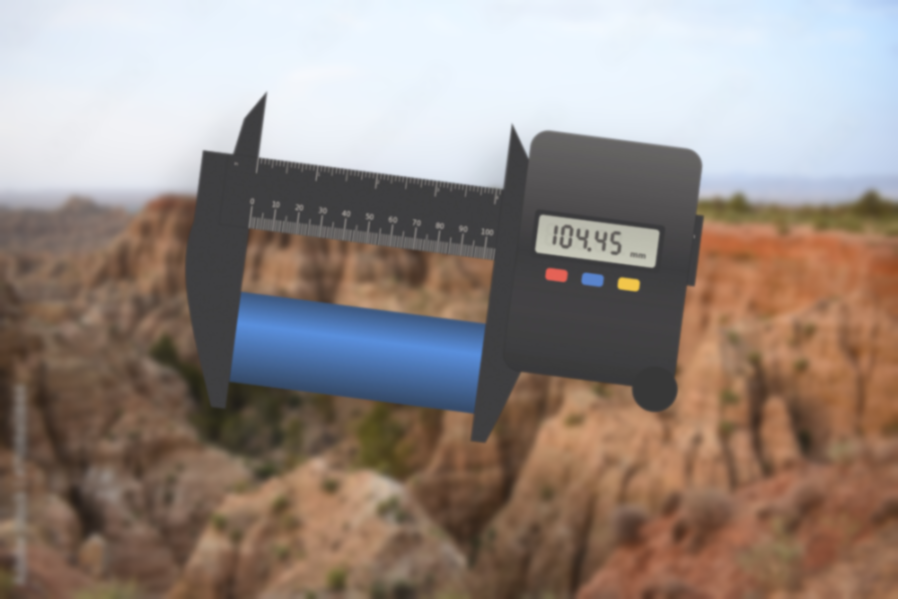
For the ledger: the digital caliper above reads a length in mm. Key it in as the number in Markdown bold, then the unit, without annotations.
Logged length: **104.45** mm
